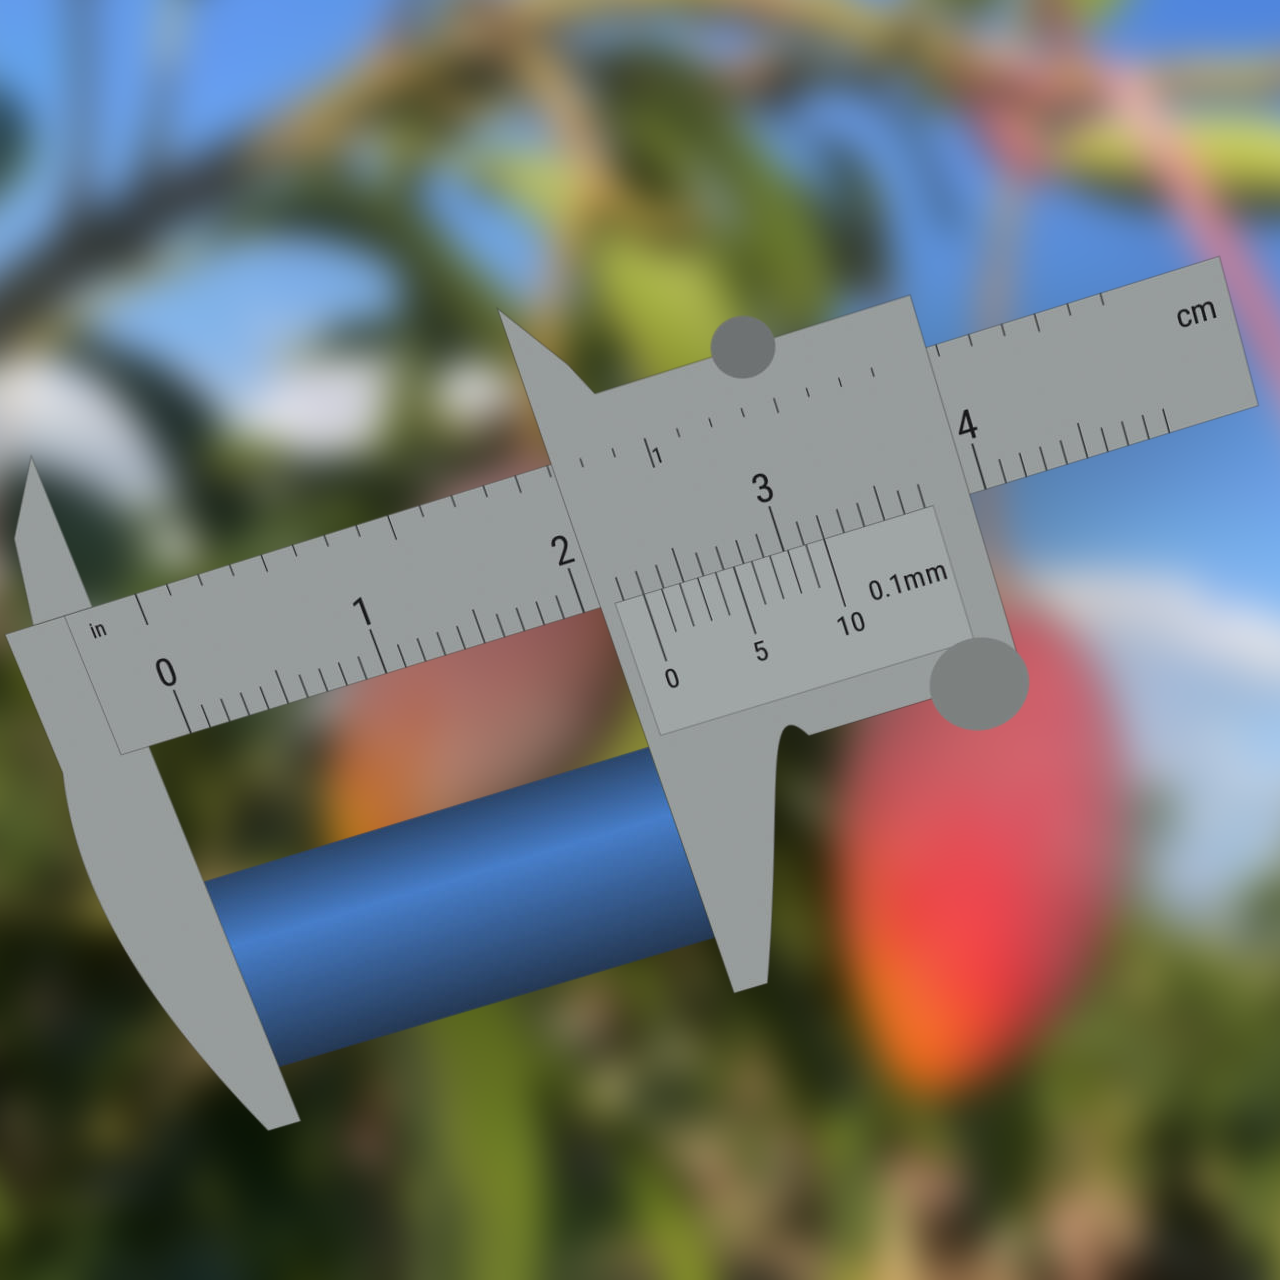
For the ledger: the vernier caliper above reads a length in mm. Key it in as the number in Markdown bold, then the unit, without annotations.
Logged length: **23.0** mm
